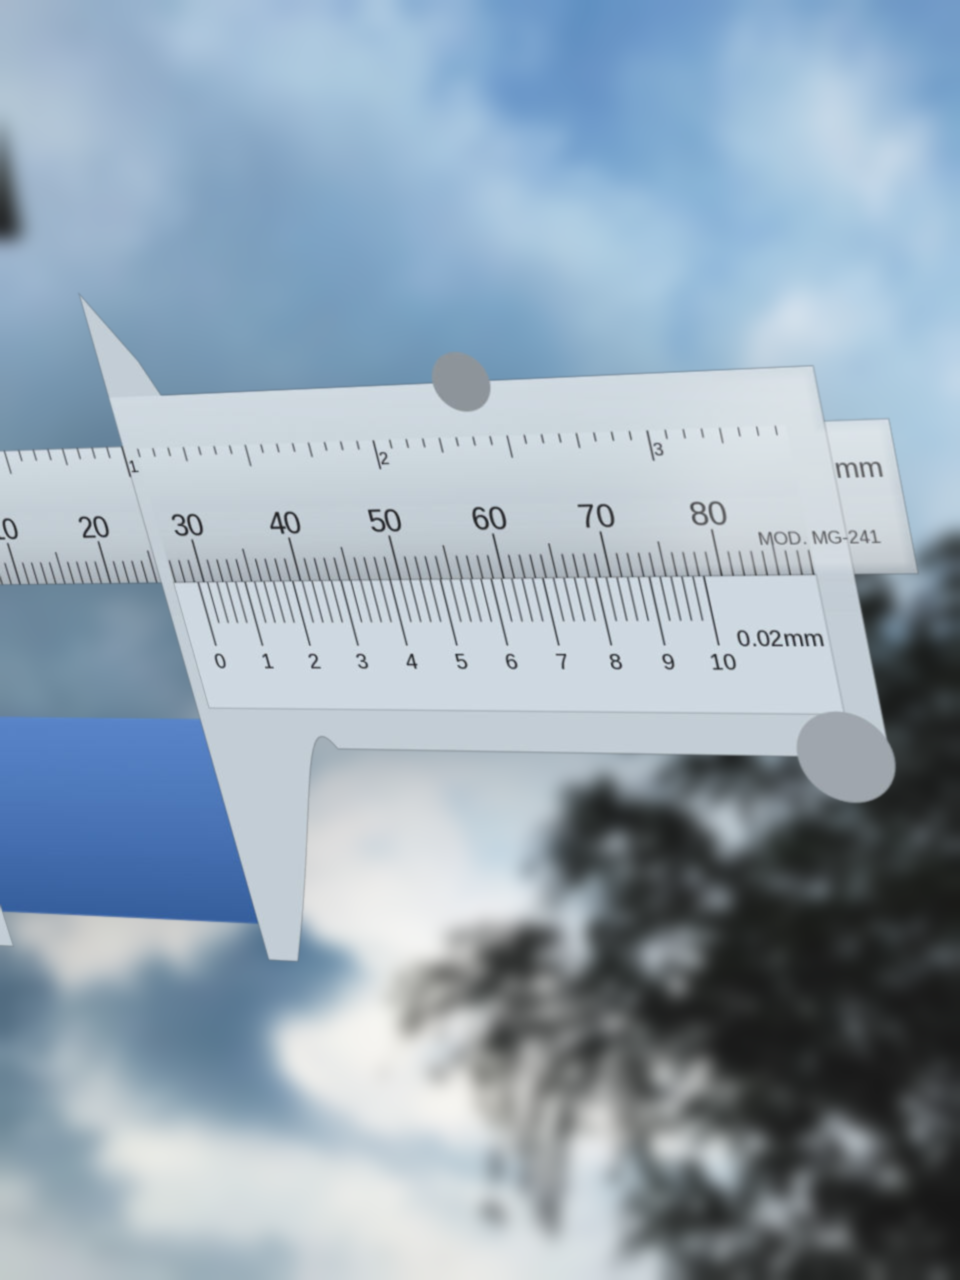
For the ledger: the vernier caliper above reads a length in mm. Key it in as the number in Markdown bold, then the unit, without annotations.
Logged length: **29.4** mm
